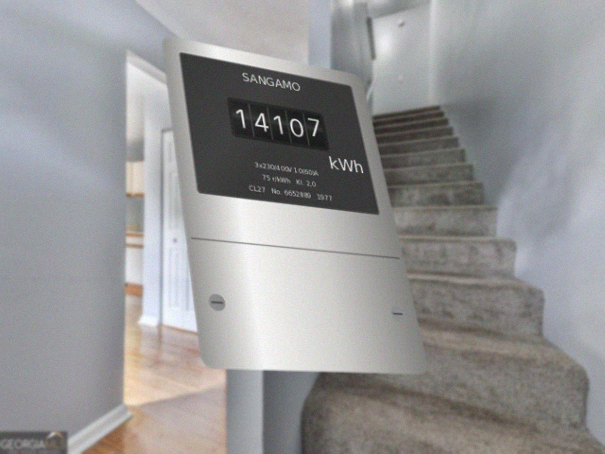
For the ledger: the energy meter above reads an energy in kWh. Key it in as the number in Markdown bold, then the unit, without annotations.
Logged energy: **14107** kWh
